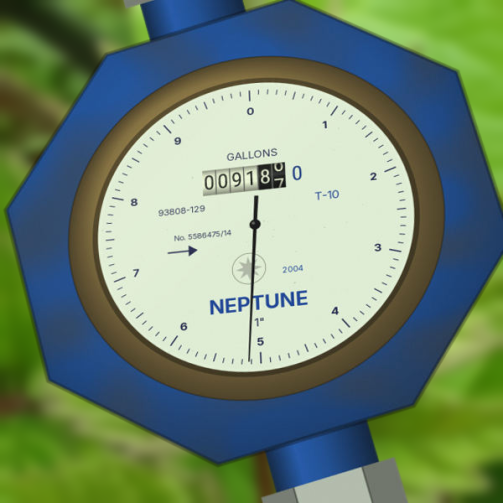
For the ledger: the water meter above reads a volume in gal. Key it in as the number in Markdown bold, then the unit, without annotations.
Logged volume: **91865.1** gal
